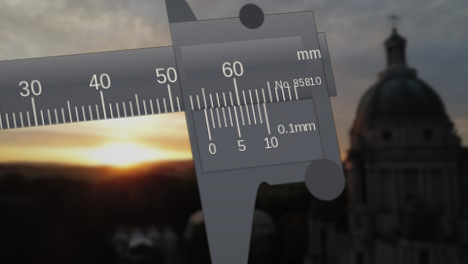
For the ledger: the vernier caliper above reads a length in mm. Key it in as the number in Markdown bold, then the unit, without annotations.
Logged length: **54.8** mm
